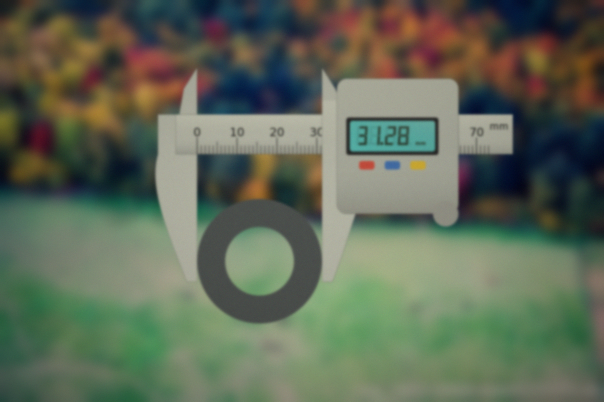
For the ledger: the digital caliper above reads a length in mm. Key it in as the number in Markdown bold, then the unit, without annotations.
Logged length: **31.28** mm
